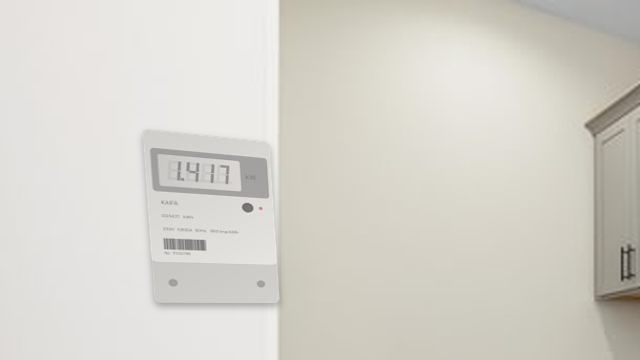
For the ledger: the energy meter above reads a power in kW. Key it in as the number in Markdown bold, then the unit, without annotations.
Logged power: **1.417** kW
